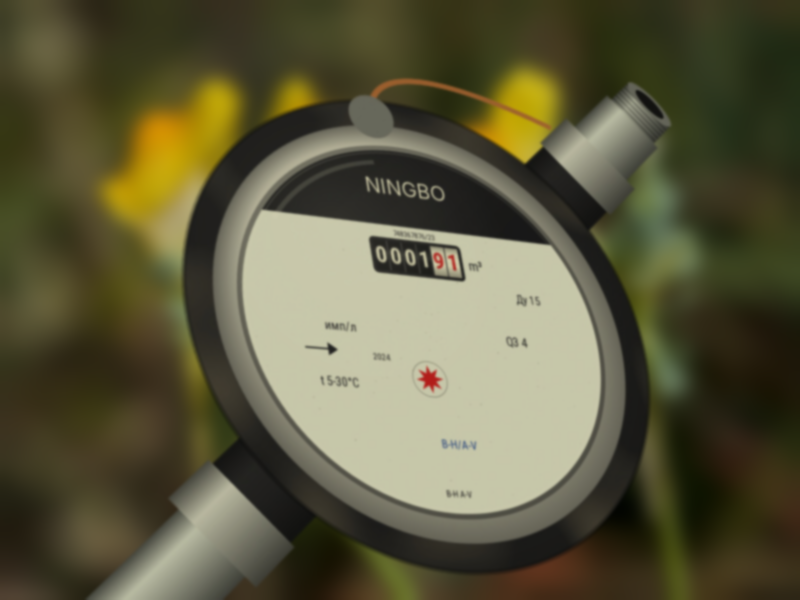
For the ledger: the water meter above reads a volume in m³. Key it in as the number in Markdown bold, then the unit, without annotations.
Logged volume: **1.91** m³
